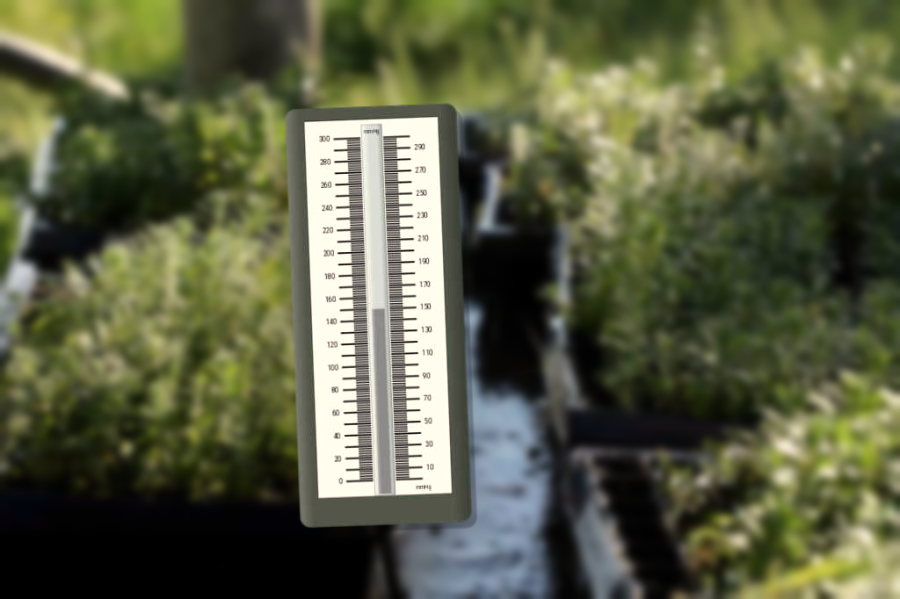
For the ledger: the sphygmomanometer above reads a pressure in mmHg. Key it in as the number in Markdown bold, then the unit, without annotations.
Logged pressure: **150** mmHg
